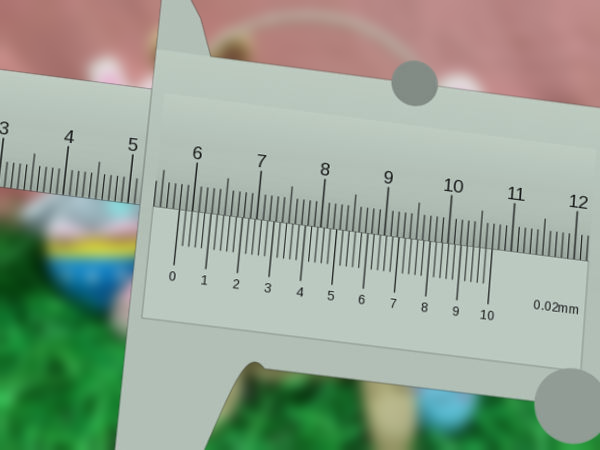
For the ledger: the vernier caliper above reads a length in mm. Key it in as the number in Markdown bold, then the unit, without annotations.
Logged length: **58.0** mm
